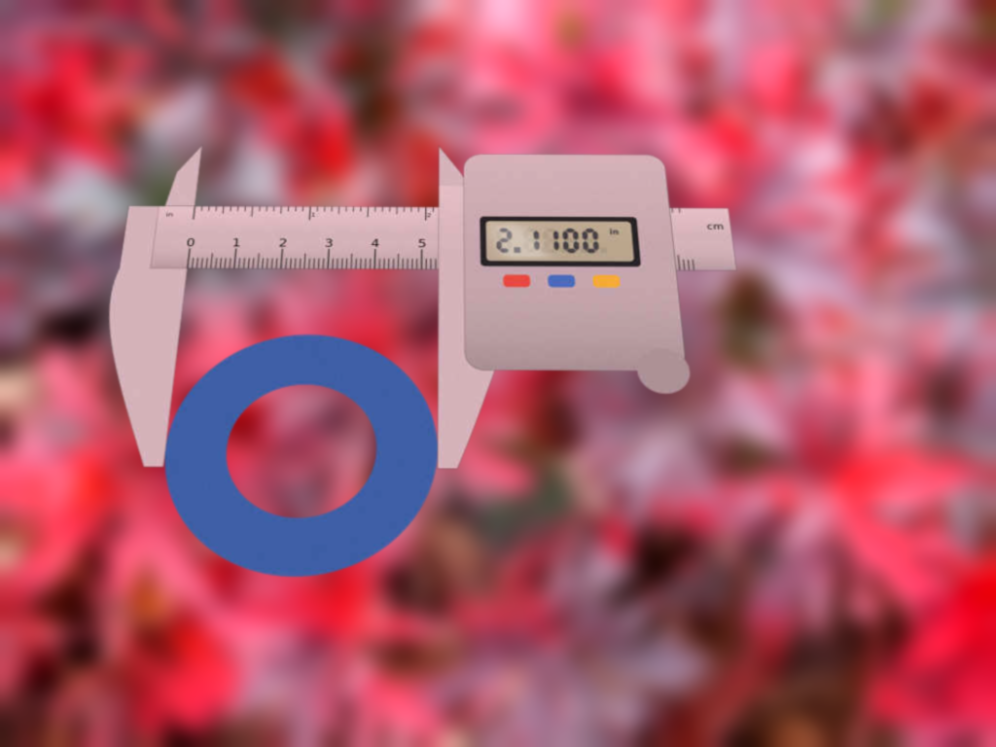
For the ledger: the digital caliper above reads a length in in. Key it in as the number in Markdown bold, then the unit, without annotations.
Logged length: **2.1100** in
